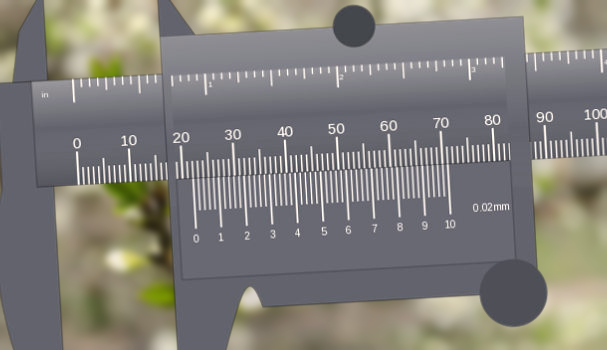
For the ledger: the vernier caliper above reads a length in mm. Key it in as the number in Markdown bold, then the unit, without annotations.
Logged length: **22.0** mm
